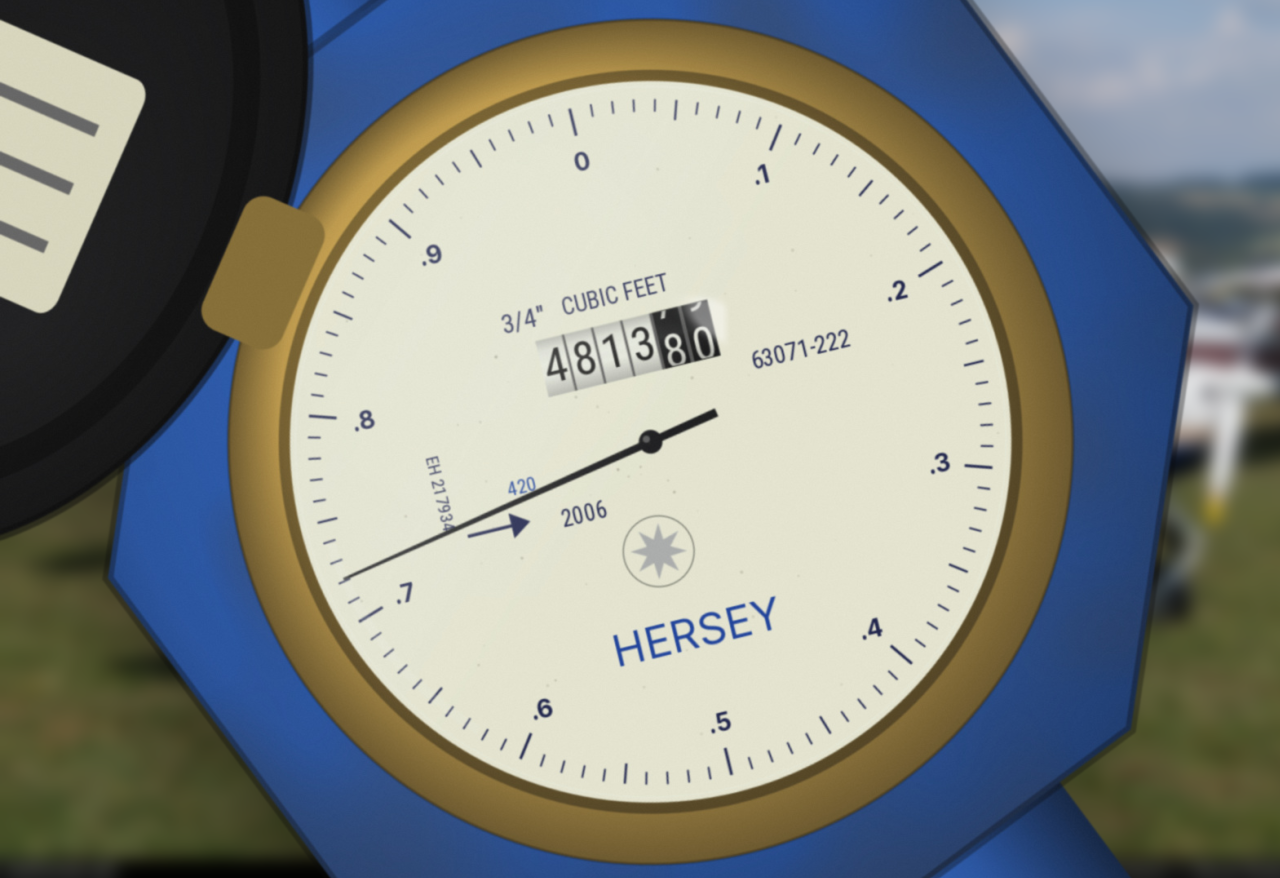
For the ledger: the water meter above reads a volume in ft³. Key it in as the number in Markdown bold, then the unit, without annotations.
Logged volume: **481379.72** ft³
